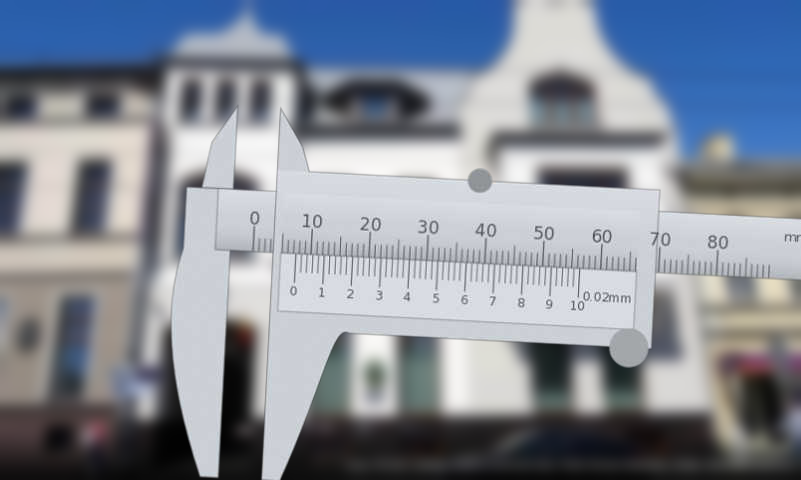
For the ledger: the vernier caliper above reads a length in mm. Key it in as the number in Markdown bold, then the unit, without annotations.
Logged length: **7.4** mm
